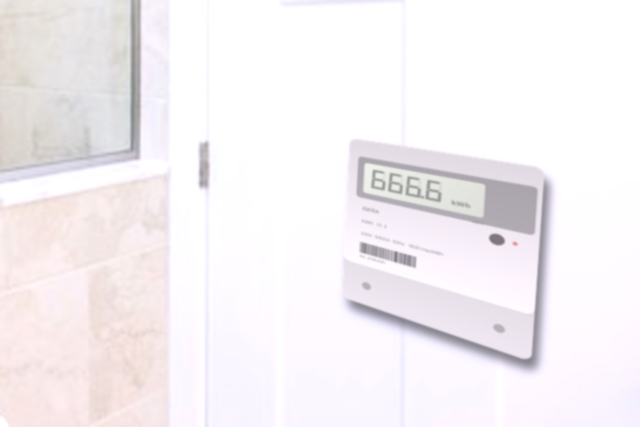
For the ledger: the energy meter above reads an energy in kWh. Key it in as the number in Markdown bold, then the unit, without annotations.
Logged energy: **666.6** kWh
